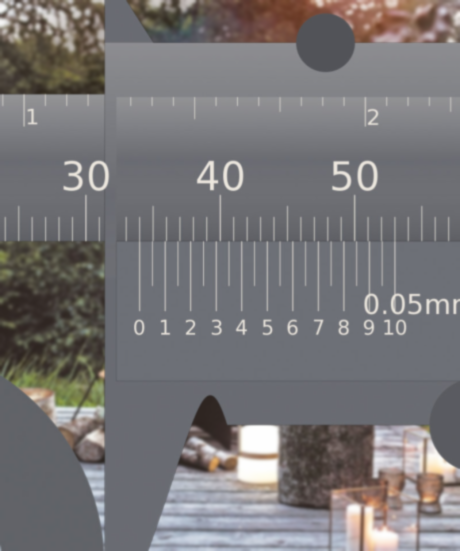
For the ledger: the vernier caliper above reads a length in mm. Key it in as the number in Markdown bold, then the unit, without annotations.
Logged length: **34.0** mm
